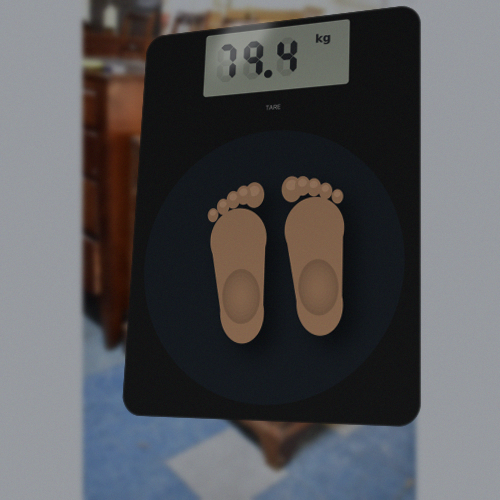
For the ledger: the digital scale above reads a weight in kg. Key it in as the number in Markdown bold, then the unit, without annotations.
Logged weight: **79.4** kg
